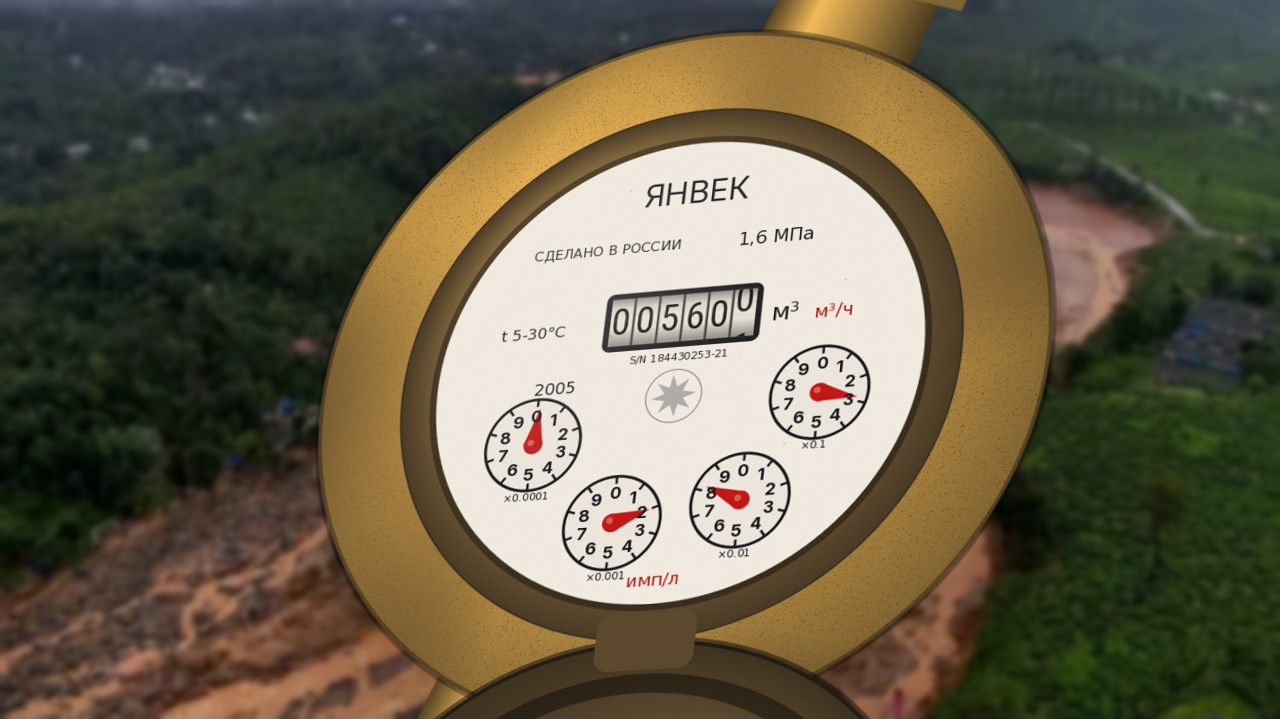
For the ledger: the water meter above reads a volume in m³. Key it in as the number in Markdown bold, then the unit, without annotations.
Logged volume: **5600.2820** m³
